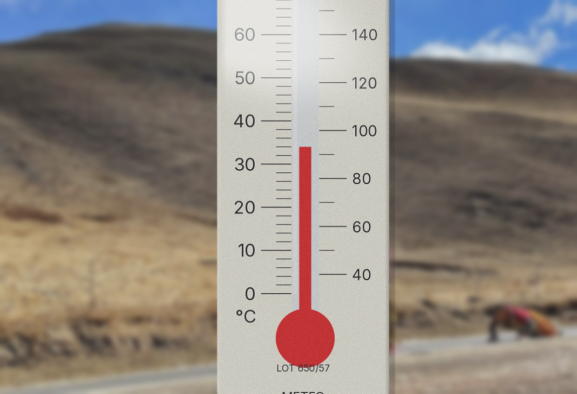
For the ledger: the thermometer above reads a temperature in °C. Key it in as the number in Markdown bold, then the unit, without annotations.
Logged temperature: **34** °C
